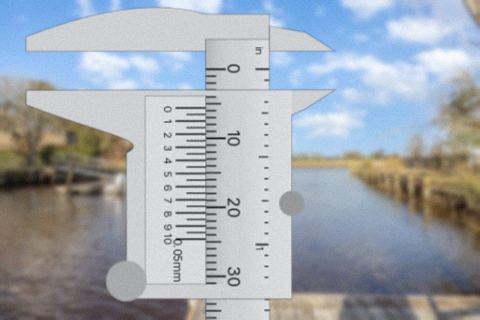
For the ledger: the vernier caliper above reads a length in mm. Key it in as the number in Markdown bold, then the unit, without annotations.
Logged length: **5.6** mm
